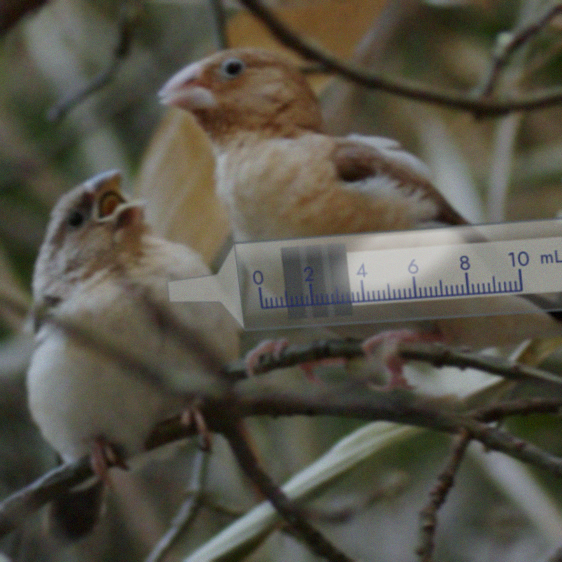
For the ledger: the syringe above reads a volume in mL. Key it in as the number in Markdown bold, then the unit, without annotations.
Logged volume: **1** mL
